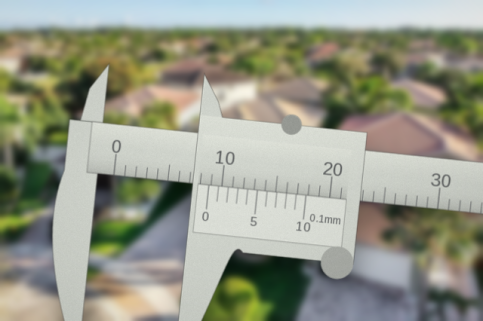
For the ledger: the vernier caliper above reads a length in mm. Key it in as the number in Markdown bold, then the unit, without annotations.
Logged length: **8.8** mm
